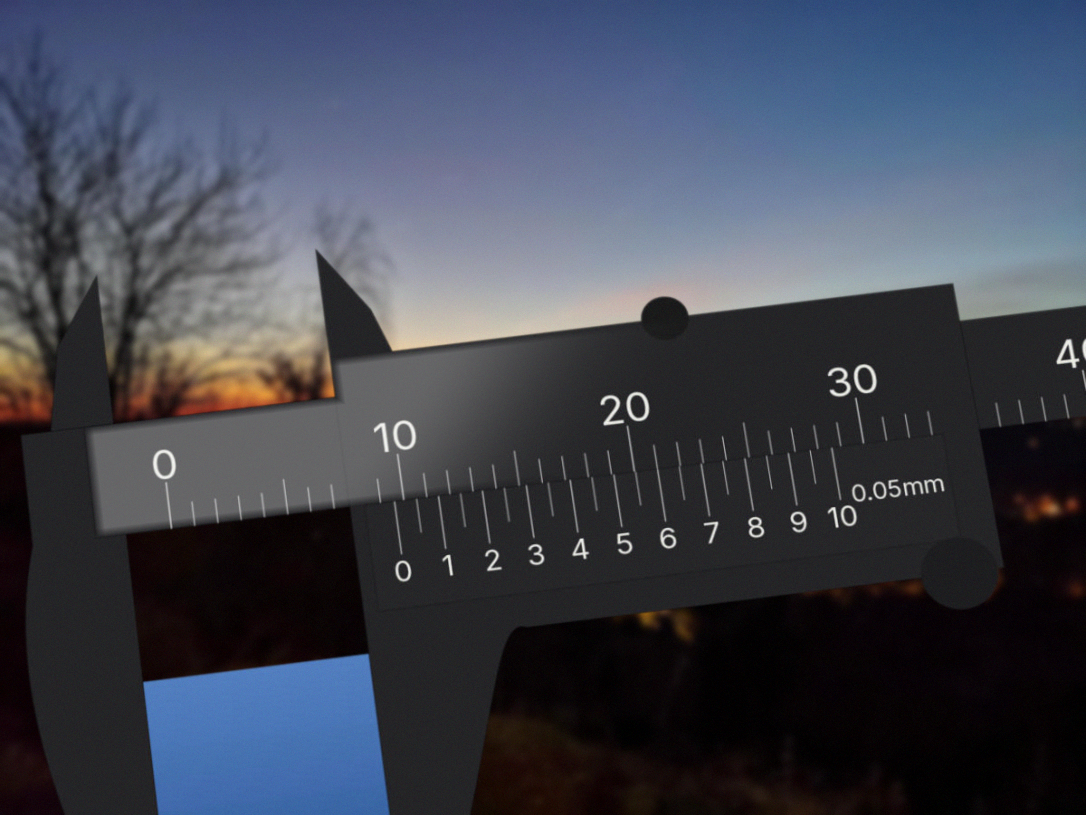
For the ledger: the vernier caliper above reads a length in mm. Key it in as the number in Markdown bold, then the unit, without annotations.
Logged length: **9.6** mm
